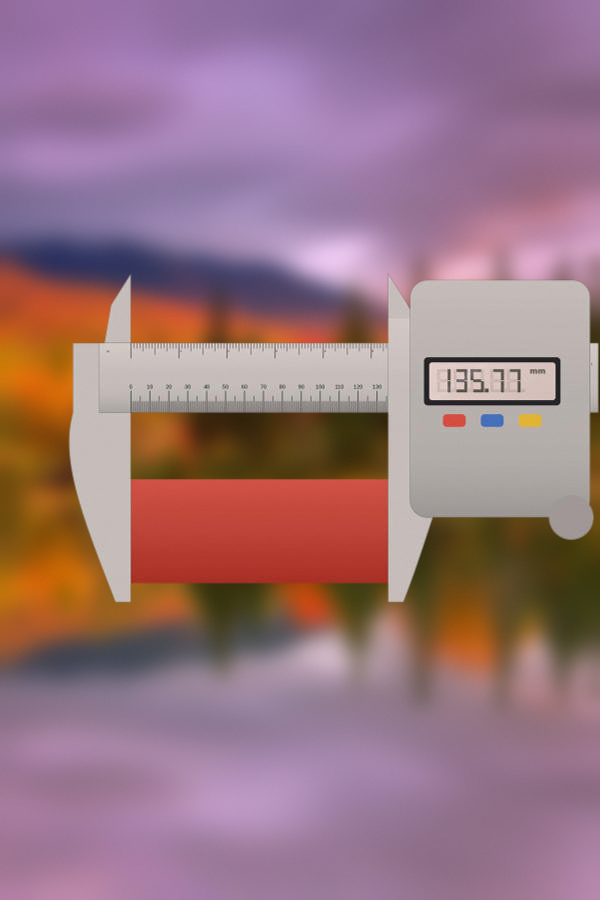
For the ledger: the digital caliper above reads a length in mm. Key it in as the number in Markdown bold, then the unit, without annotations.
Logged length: **135.77** mm
